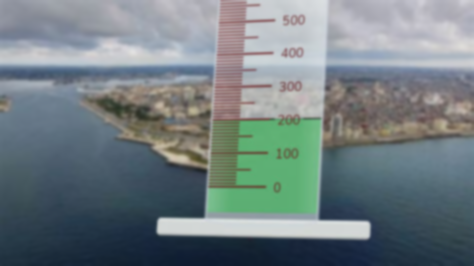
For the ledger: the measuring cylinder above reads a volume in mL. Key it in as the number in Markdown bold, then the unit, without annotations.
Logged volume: **200** mL
